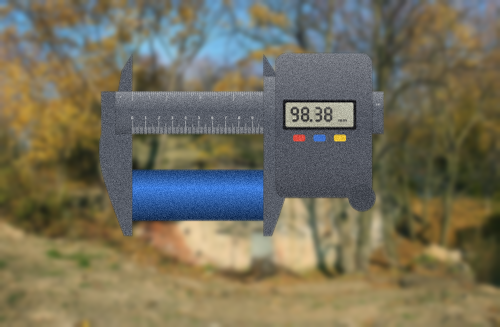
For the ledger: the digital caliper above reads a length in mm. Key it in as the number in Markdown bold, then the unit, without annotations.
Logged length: **98.38** mm
